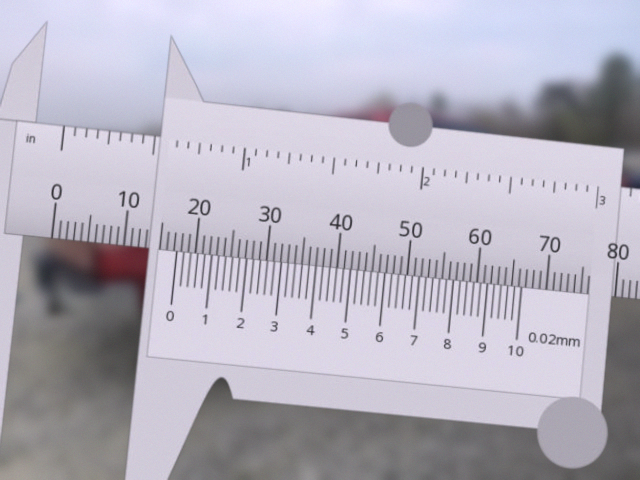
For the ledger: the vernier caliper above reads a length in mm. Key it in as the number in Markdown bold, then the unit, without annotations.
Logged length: **17.4** mm
